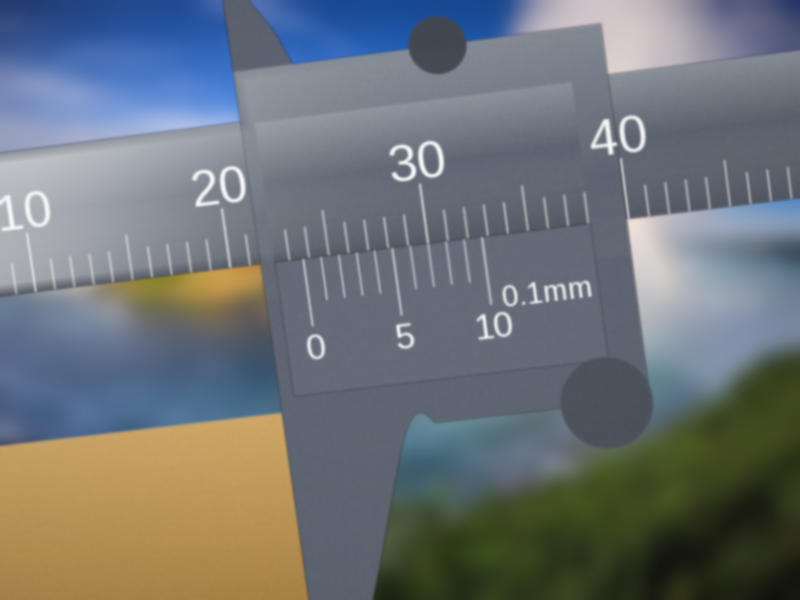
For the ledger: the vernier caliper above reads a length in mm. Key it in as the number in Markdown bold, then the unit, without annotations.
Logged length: **23.7** mm
